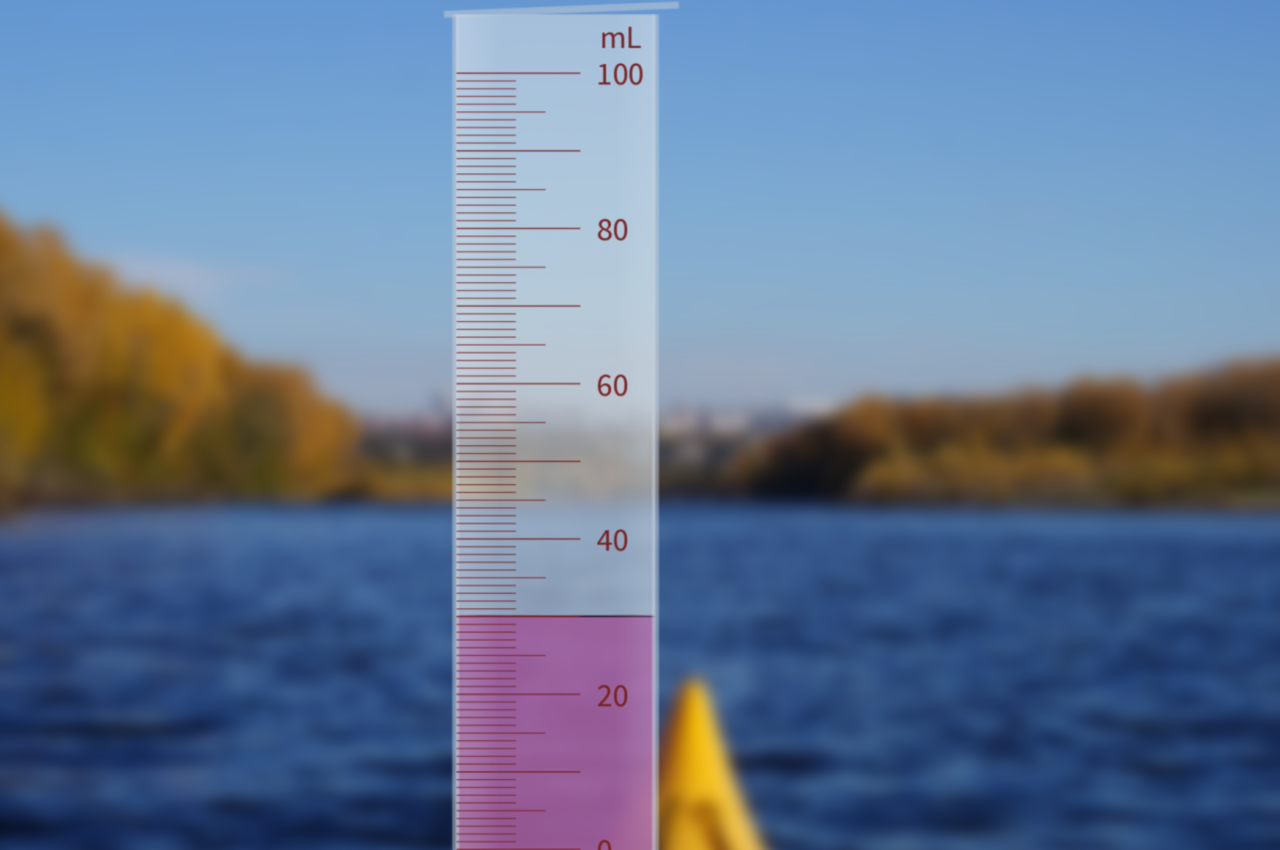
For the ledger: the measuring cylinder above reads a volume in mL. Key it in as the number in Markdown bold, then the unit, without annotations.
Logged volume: **30** mL
